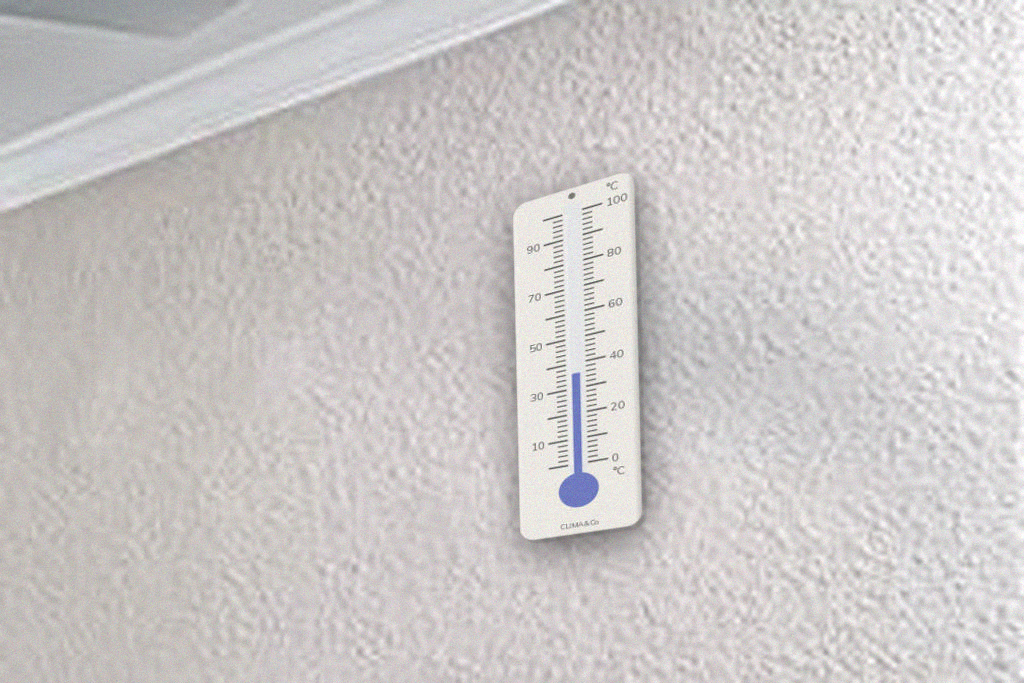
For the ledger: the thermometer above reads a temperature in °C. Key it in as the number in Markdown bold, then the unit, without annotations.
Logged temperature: **36** °C
